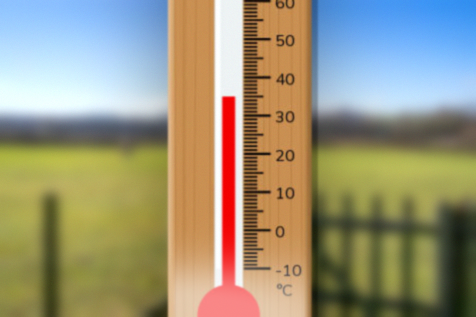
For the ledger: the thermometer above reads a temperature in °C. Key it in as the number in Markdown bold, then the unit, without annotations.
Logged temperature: **35** °C
